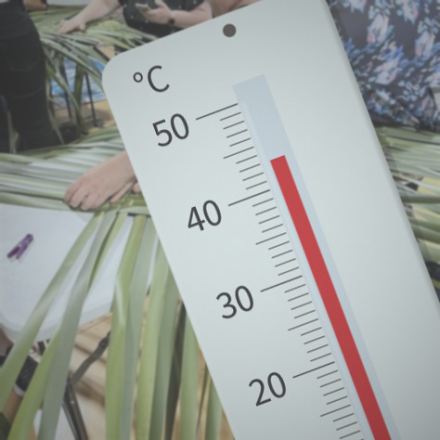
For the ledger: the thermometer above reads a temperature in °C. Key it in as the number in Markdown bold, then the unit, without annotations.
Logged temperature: **43** °C
